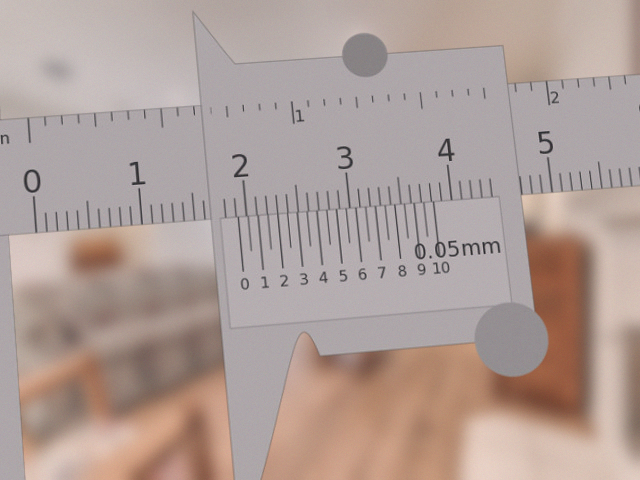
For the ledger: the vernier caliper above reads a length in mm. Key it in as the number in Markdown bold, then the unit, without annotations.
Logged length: **19.2** mm
